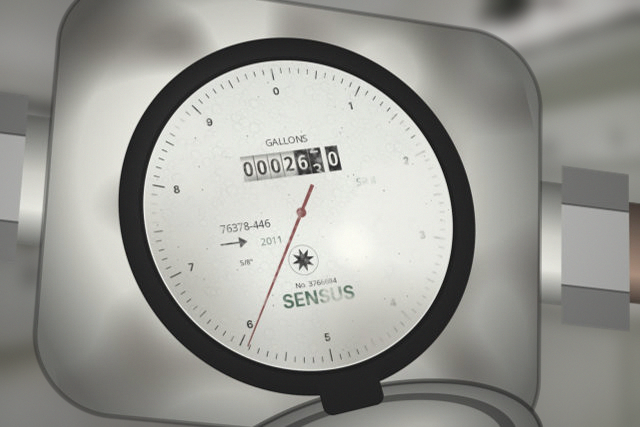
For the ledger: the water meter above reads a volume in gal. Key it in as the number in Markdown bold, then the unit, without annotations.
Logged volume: **2625.9** gal
